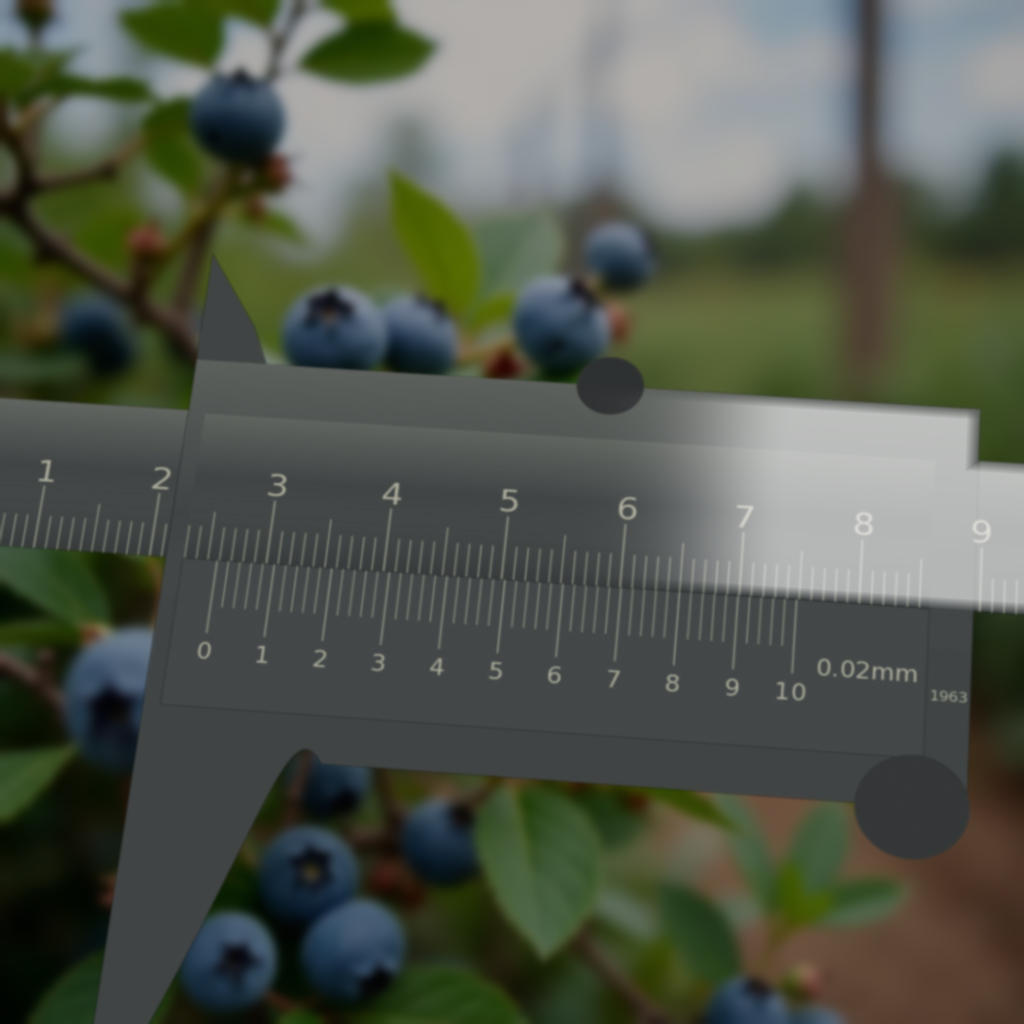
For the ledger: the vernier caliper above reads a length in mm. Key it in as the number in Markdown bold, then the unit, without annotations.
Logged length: **25.8** mm
